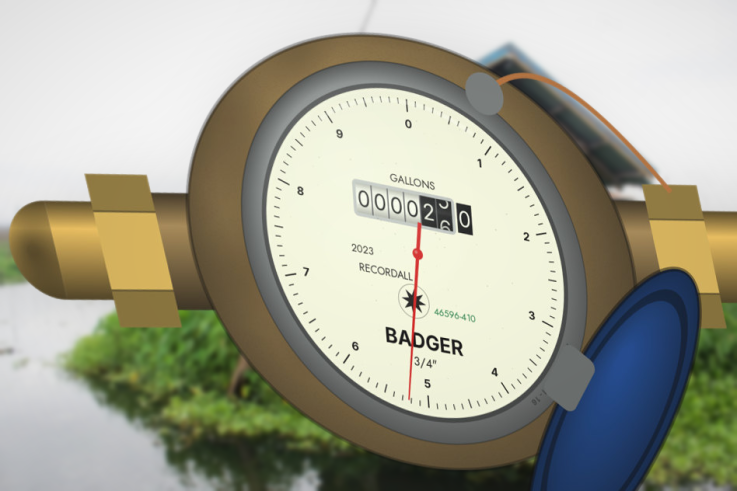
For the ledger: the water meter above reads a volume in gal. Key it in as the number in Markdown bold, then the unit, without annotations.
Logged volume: **255.2** gal
